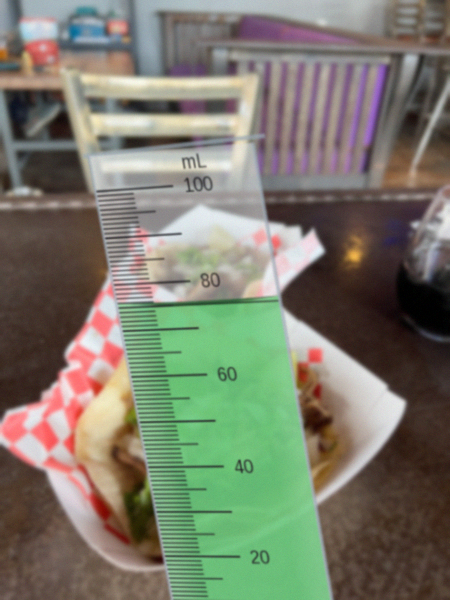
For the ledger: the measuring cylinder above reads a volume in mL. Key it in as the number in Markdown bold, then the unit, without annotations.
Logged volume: **75** mL
